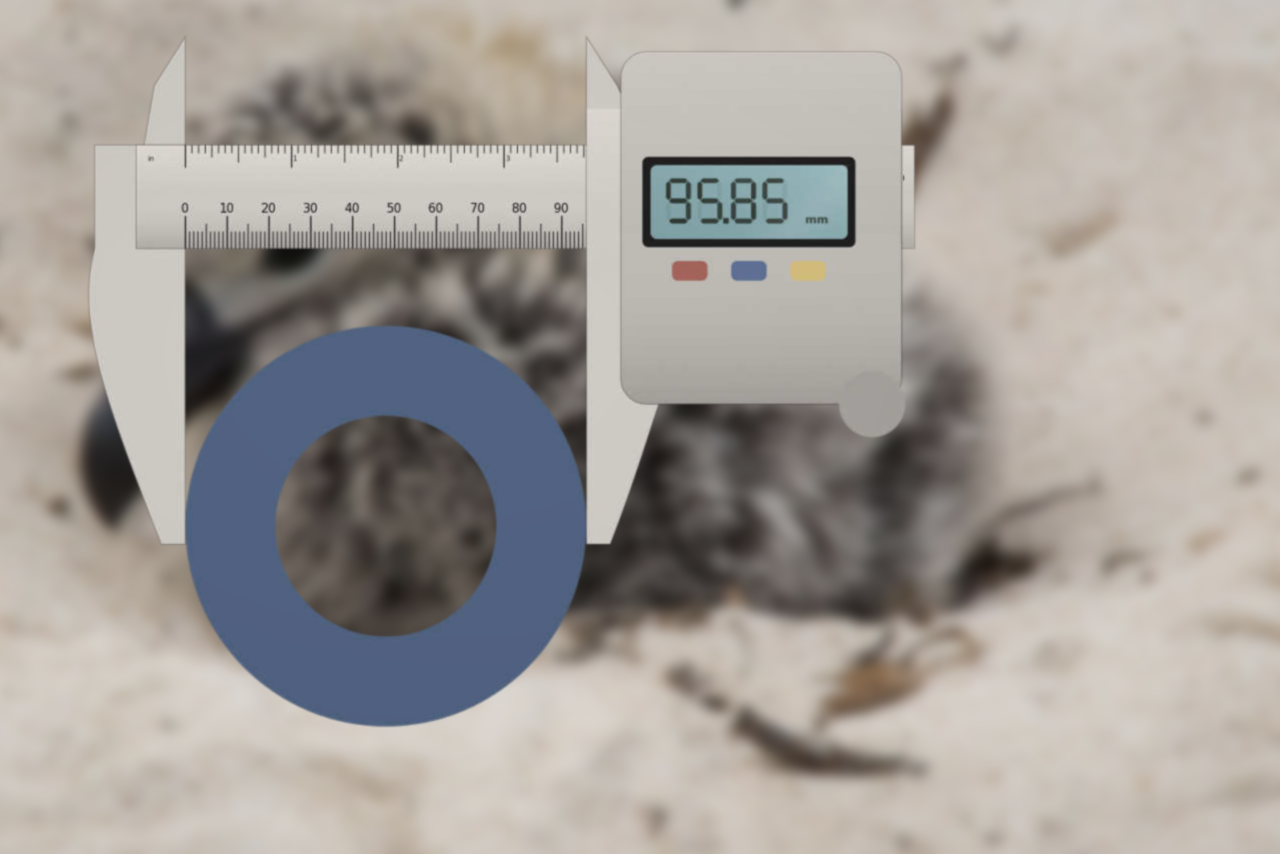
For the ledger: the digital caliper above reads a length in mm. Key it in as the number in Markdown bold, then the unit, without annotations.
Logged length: **95.85** mm
